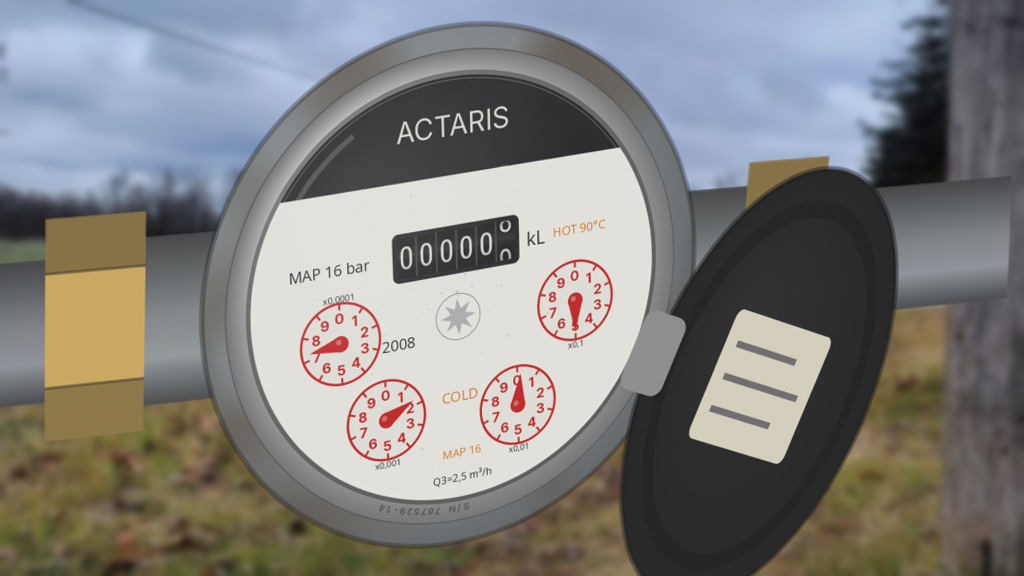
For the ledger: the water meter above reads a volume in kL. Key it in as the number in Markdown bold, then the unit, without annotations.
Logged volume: **8.5017** kL
